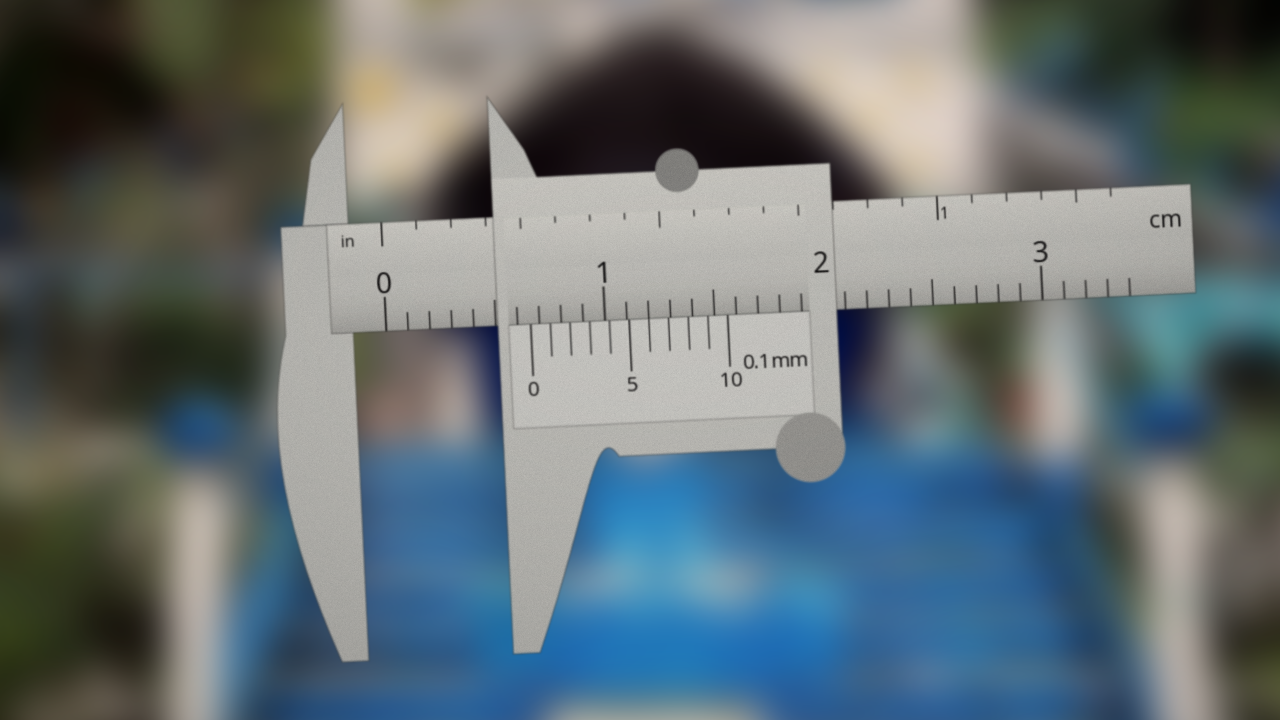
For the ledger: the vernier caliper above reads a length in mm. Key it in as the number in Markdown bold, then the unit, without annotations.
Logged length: **6.6** mm
